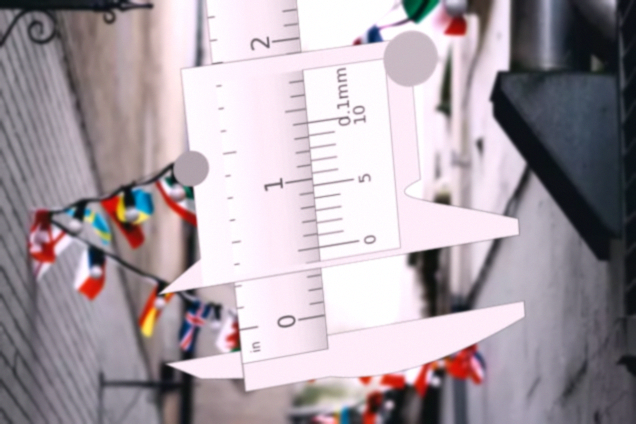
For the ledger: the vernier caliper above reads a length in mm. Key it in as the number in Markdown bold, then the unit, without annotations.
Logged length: **5.0** mm
